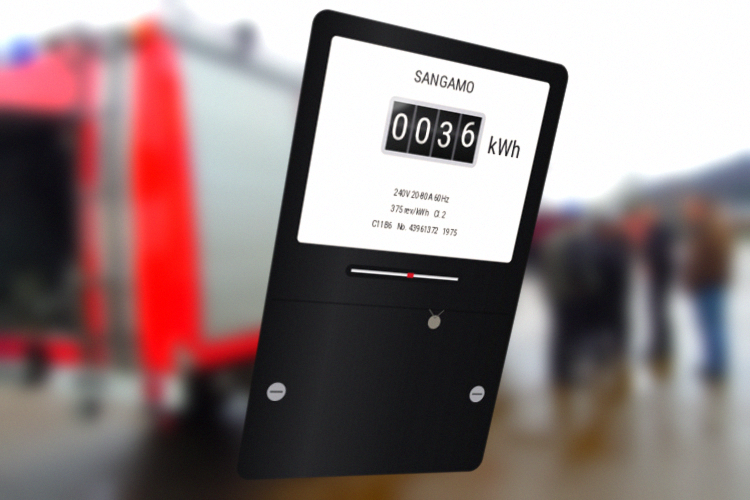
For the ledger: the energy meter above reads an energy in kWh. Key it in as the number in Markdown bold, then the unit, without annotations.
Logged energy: **36** kWh
